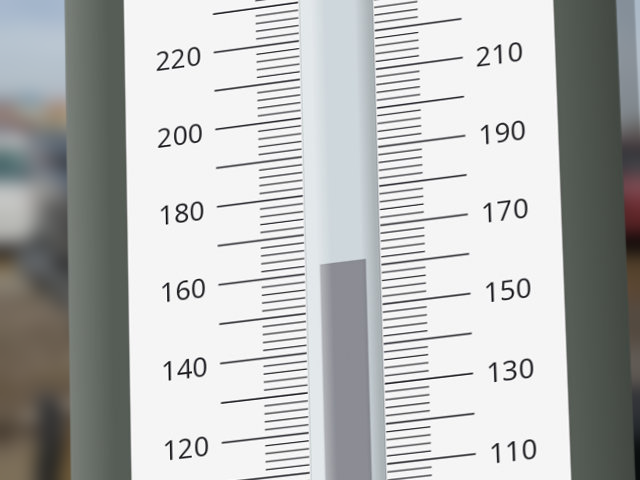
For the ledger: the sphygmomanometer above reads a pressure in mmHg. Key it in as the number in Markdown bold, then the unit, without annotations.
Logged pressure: **162** mmHg
